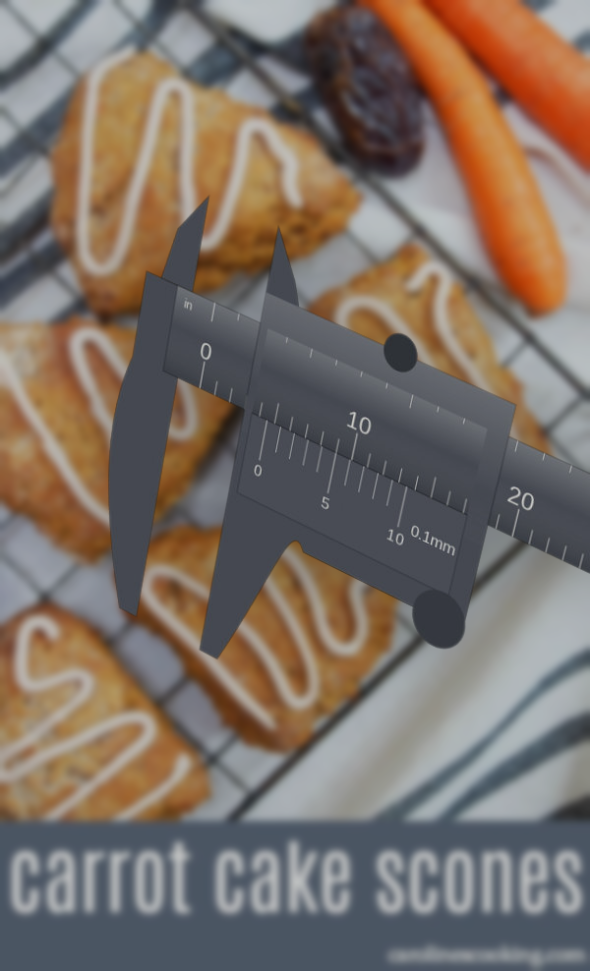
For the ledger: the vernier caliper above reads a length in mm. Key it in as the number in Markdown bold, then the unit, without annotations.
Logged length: **4.5** mm
